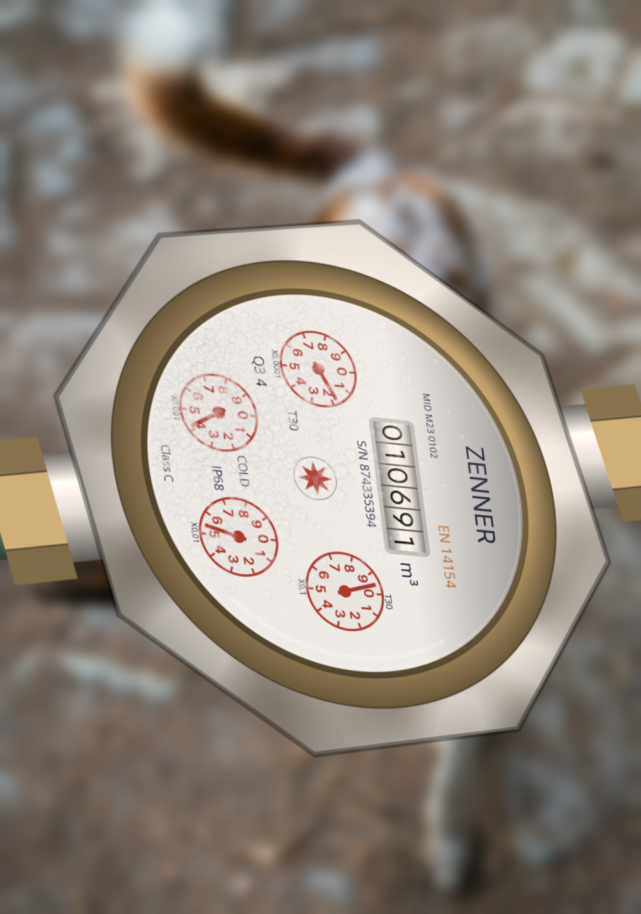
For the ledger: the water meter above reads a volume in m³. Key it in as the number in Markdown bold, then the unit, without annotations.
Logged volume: **10690.9541** m³
